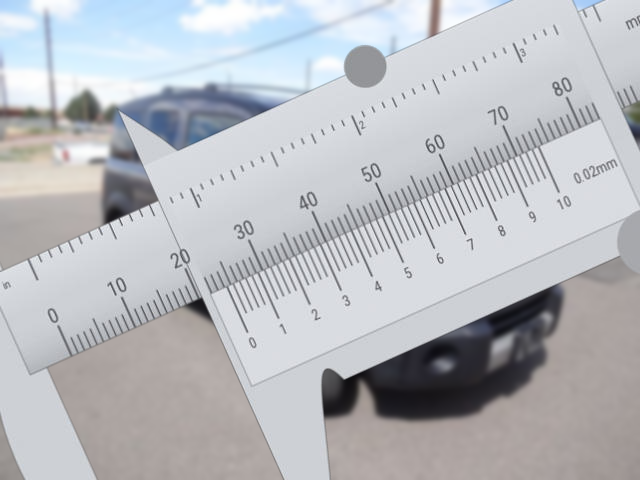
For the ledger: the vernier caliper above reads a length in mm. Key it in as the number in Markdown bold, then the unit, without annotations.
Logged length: **24.4** mm
